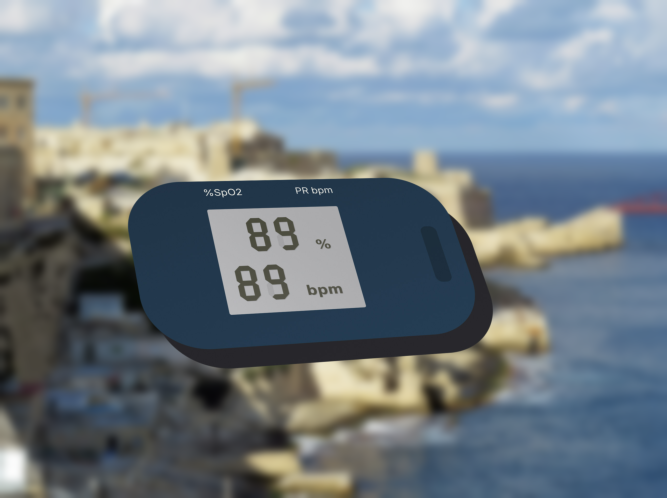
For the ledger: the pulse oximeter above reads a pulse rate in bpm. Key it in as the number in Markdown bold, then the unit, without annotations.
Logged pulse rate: **89** bpm
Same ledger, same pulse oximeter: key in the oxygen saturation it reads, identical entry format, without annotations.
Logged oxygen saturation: **89** %
